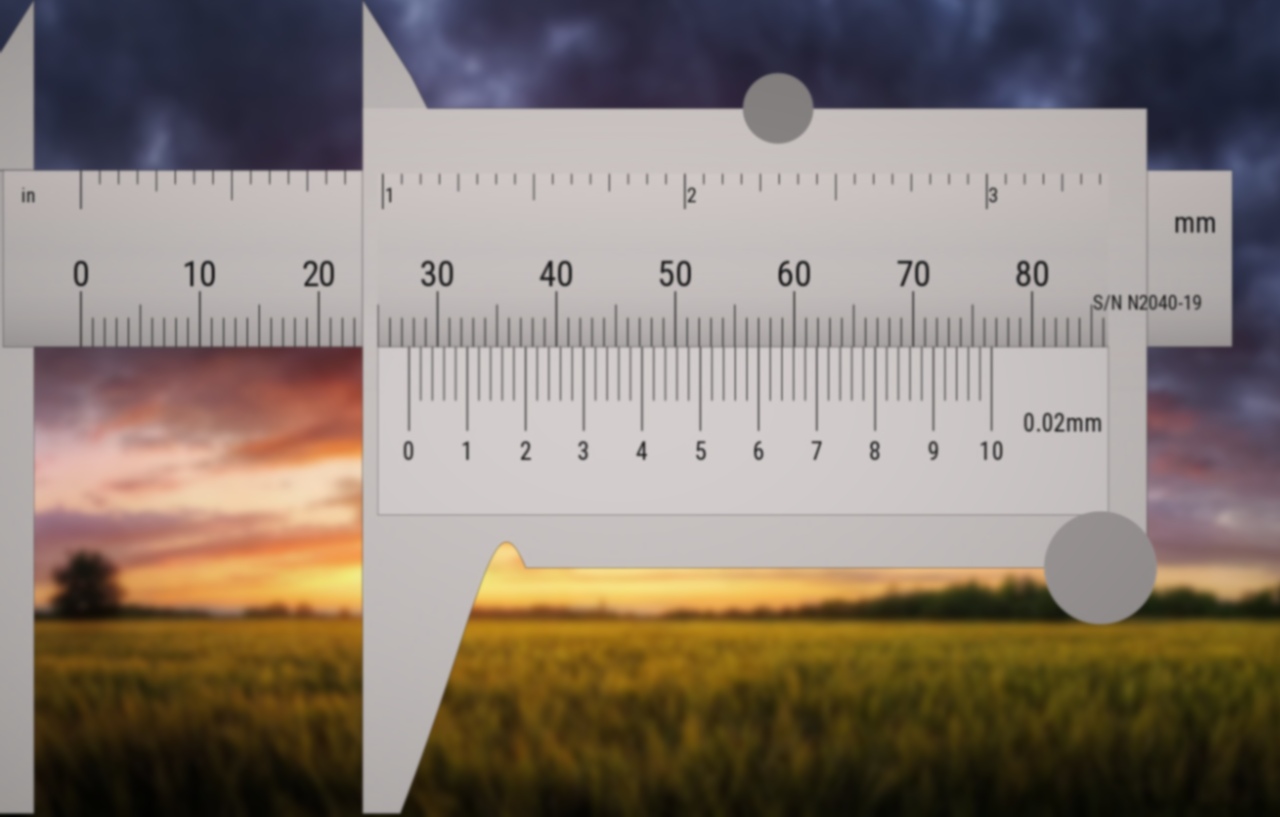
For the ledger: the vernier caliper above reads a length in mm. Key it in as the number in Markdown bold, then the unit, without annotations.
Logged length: **27.6** mm
